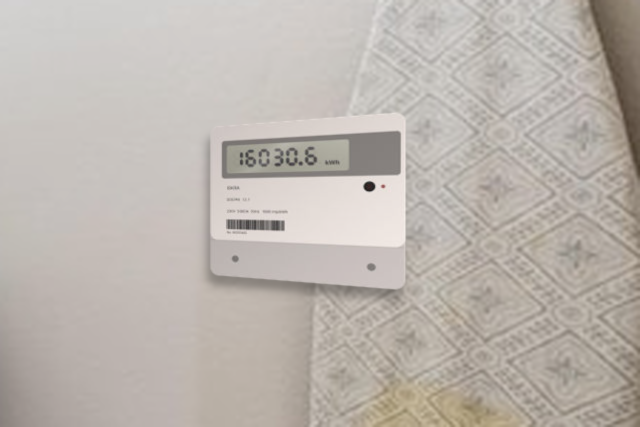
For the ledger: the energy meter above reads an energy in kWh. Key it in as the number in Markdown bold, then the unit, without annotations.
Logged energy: **16030.6** kWh
